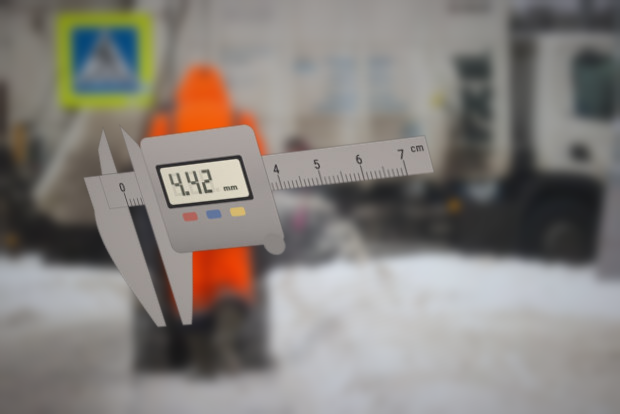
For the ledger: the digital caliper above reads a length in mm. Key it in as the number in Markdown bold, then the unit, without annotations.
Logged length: **4.42** mm
